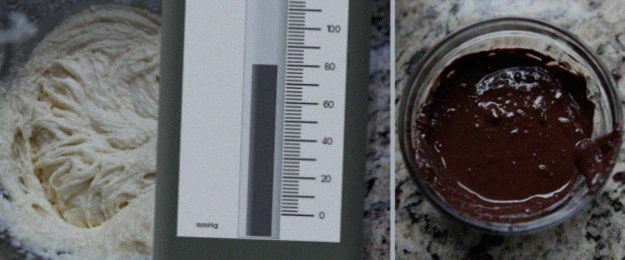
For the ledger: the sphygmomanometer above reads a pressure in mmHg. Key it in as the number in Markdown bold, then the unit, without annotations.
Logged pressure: **80** mmHg
